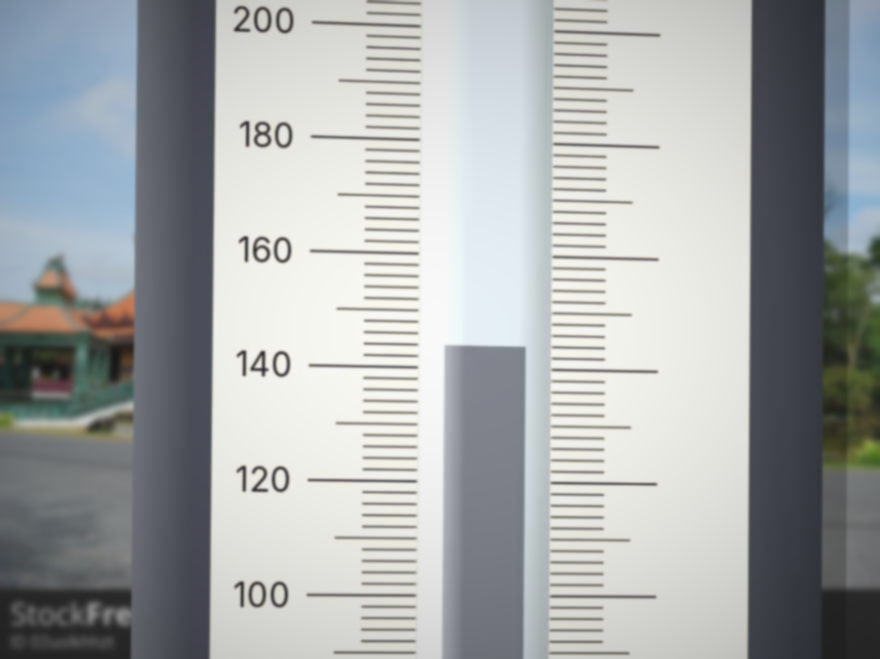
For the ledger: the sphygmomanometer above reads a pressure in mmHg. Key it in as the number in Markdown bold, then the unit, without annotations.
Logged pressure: **144** mmHg
